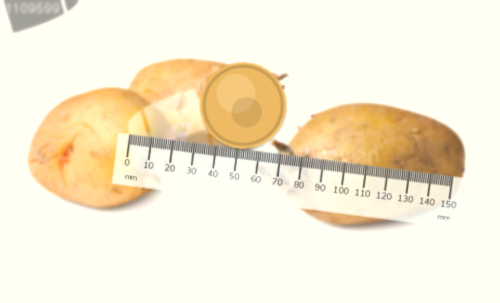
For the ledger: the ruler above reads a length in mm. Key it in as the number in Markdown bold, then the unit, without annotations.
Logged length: **40** mm
